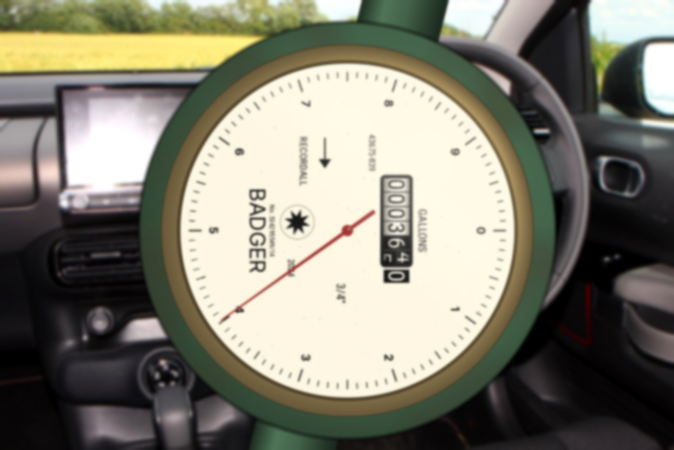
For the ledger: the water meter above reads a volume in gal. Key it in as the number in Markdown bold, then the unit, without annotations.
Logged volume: **3644.0** gal
